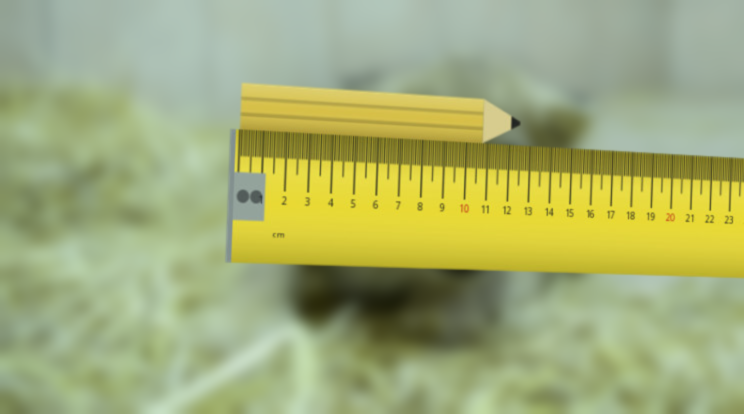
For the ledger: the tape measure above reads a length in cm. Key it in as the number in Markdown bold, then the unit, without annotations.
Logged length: **12.5** cm
